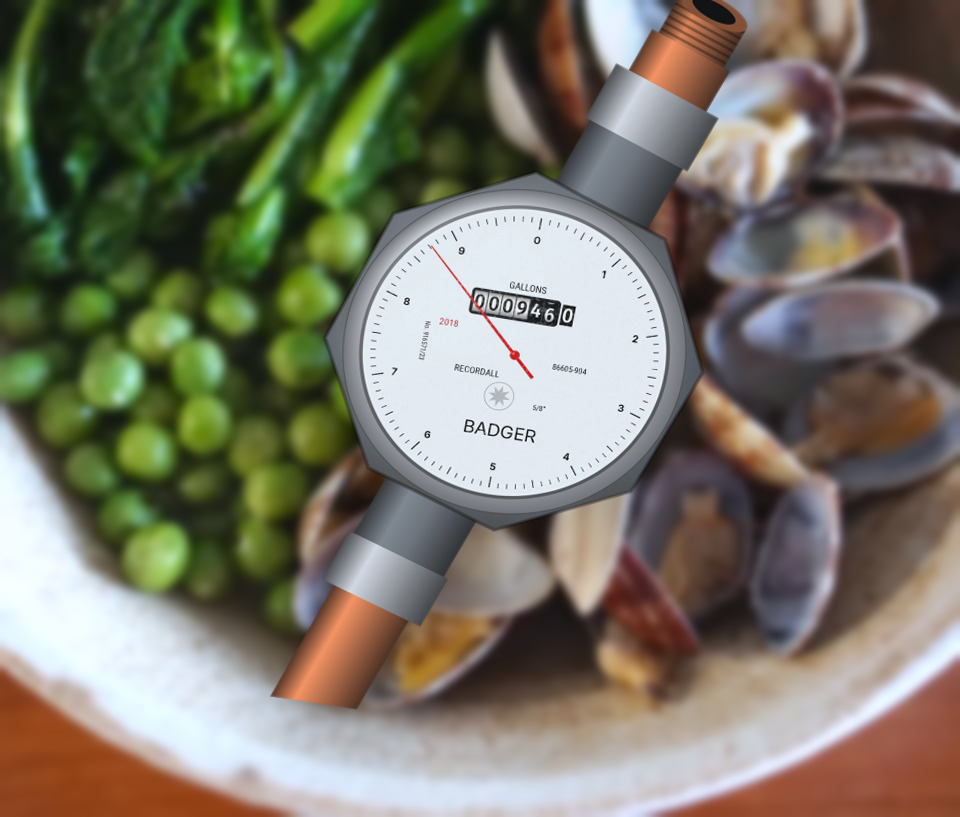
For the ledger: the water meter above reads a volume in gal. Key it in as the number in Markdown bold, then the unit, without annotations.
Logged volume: **9458.7** gal
